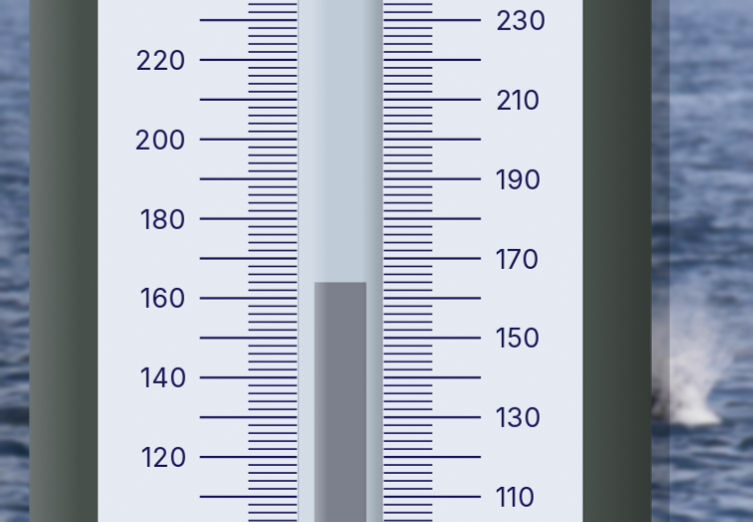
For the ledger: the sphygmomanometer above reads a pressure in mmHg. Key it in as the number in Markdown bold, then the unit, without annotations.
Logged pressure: **164** mmHg
